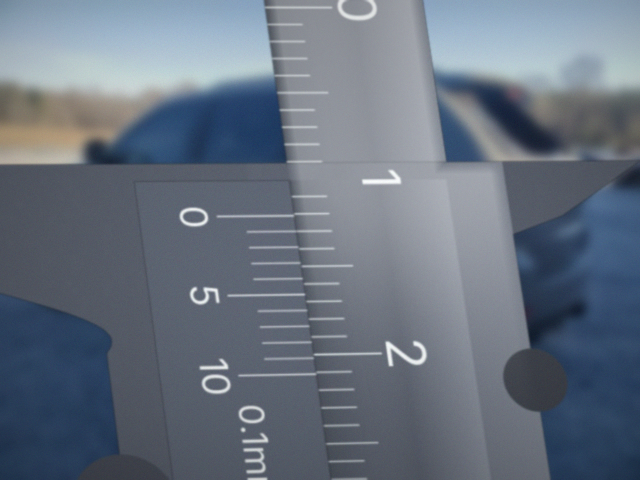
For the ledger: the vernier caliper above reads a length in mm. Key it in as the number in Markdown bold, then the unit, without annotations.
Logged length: **12.1** mm
